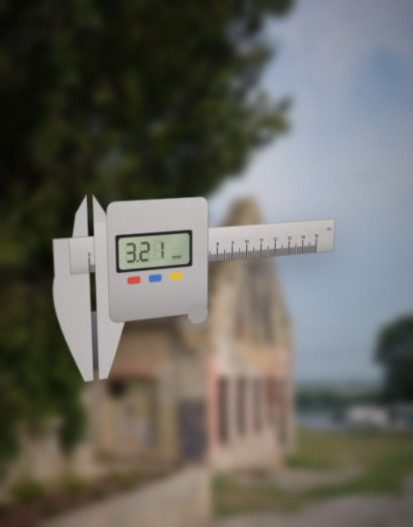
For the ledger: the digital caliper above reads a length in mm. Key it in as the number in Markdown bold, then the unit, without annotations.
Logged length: **3.21** mm
